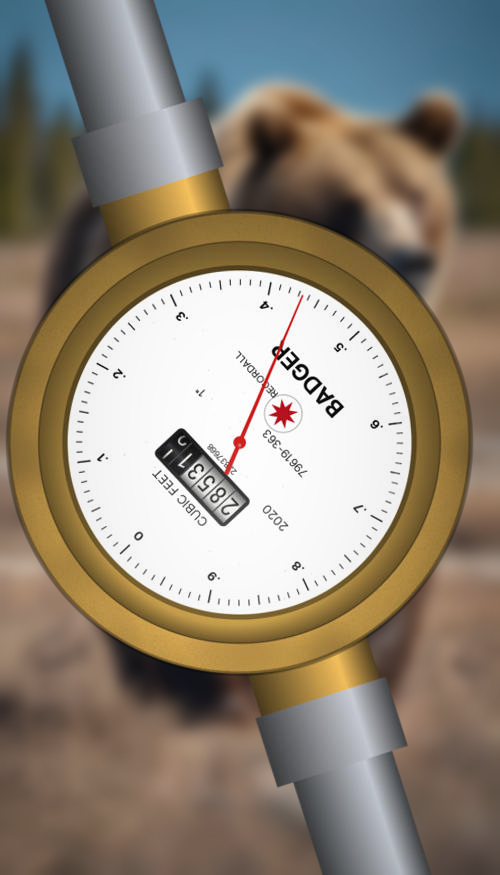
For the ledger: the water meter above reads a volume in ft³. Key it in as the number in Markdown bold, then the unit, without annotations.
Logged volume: **285311.43** ft³
